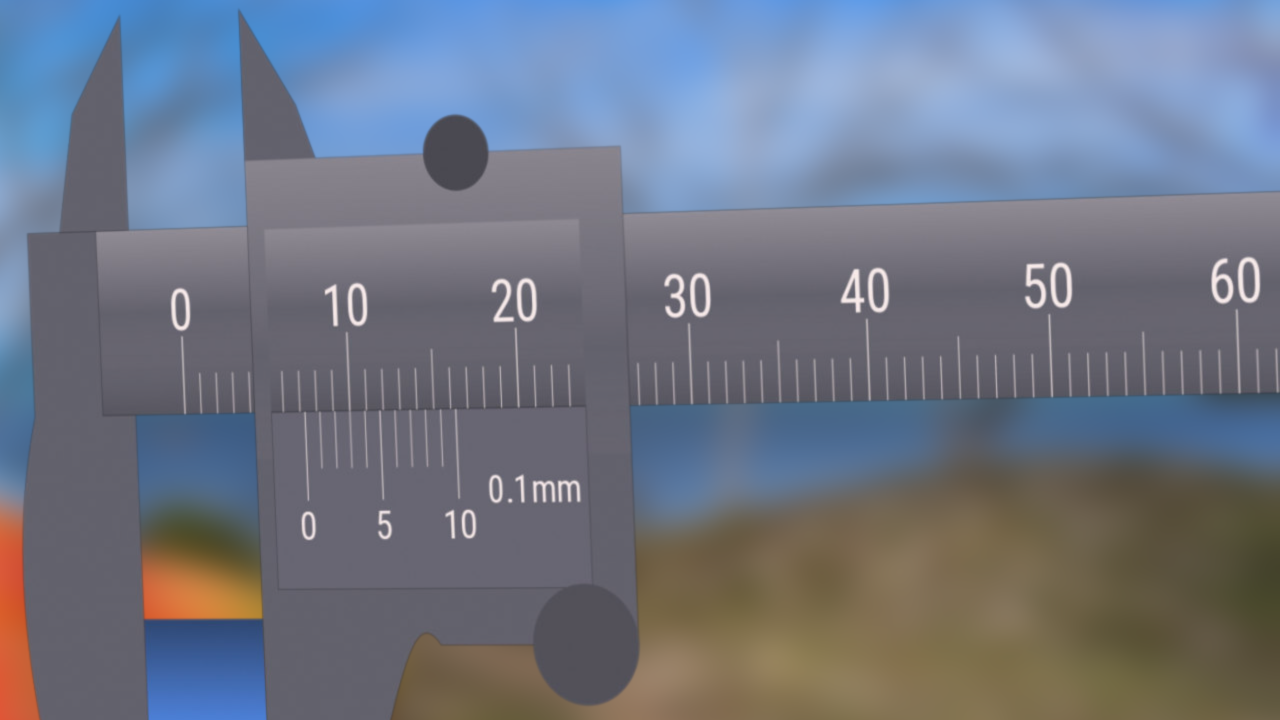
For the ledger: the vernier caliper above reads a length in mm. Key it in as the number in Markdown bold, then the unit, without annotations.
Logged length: **7.3** mm
